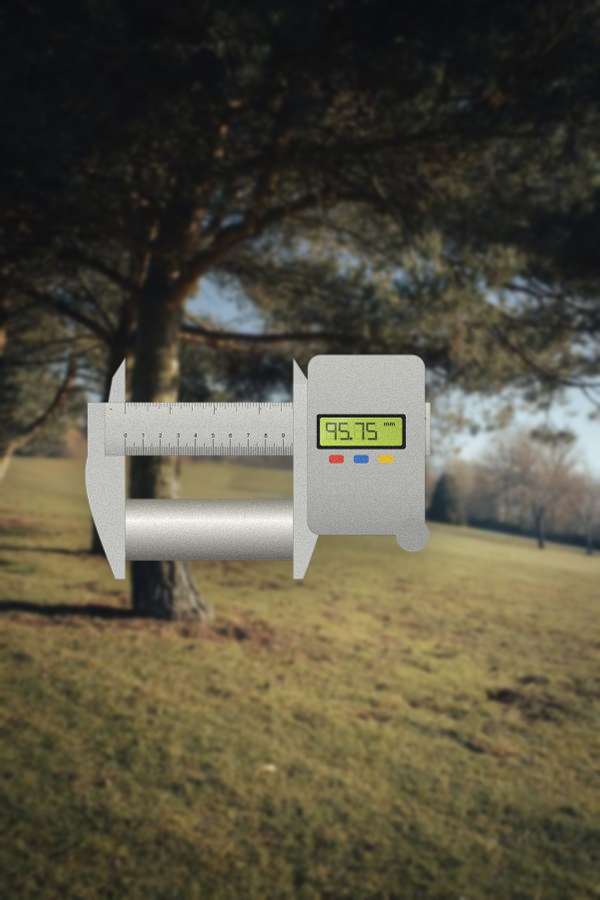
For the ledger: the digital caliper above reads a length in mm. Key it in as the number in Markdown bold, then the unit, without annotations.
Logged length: **95.75** mm
